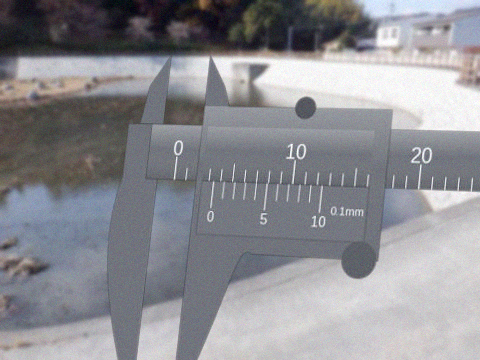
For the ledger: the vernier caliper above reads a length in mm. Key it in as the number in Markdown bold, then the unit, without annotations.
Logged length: **3.4** mm
